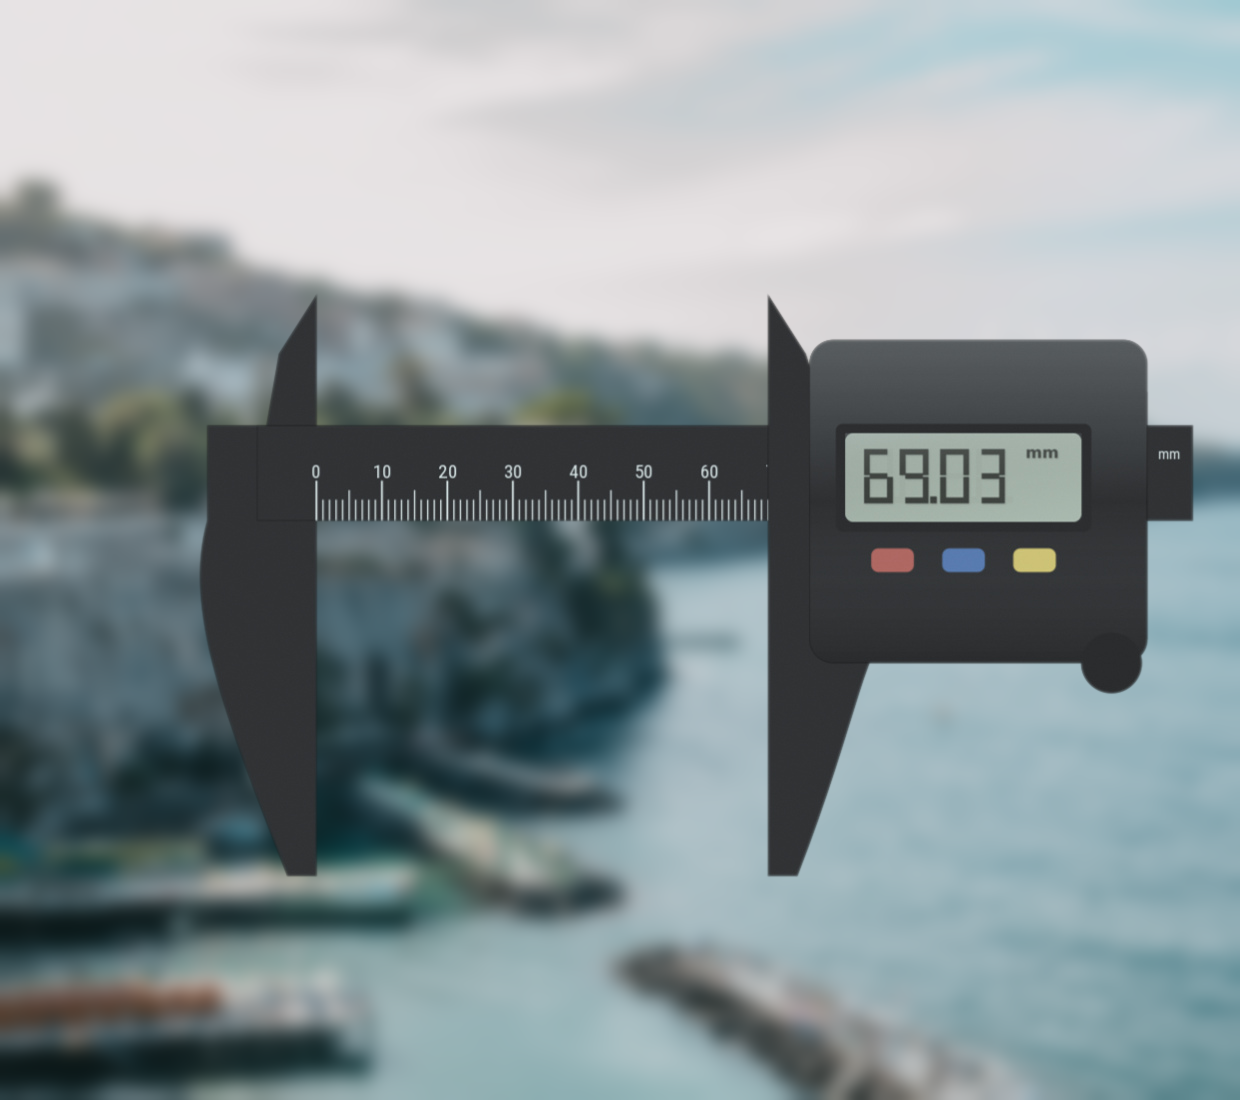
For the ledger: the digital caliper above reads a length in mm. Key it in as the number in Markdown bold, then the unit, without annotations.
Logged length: **69.03** mm
